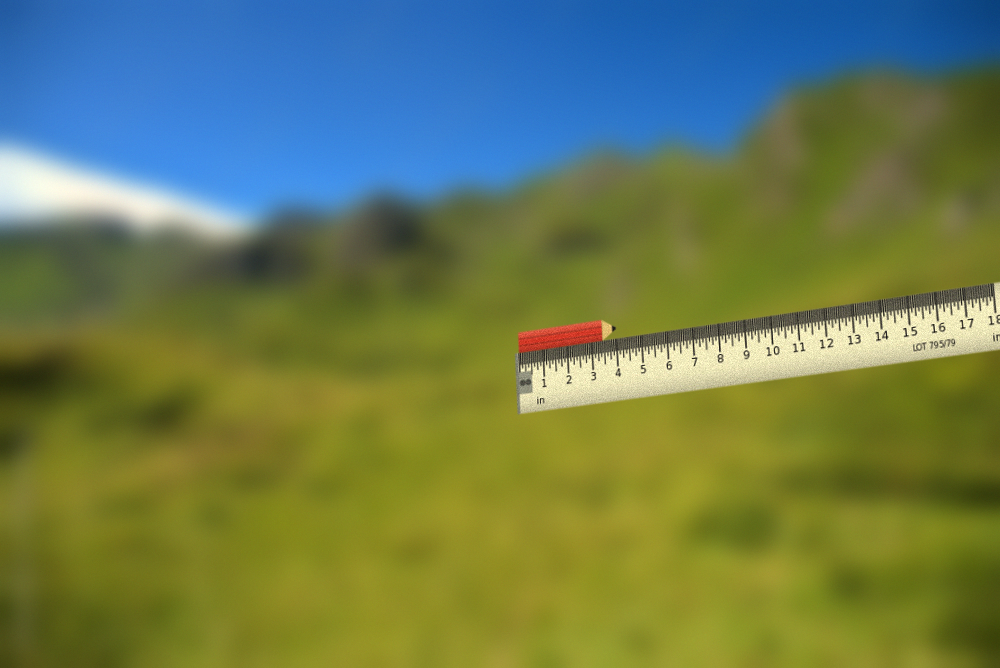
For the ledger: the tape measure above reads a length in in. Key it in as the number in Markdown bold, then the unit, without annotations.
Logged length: **4** in
